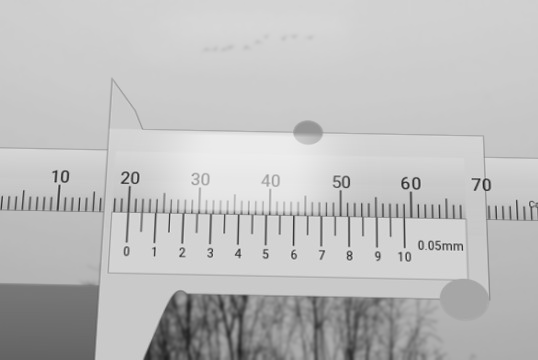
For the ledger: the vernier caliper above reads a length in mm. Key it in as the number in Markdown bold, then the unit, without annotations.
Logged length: **20.0** mm
